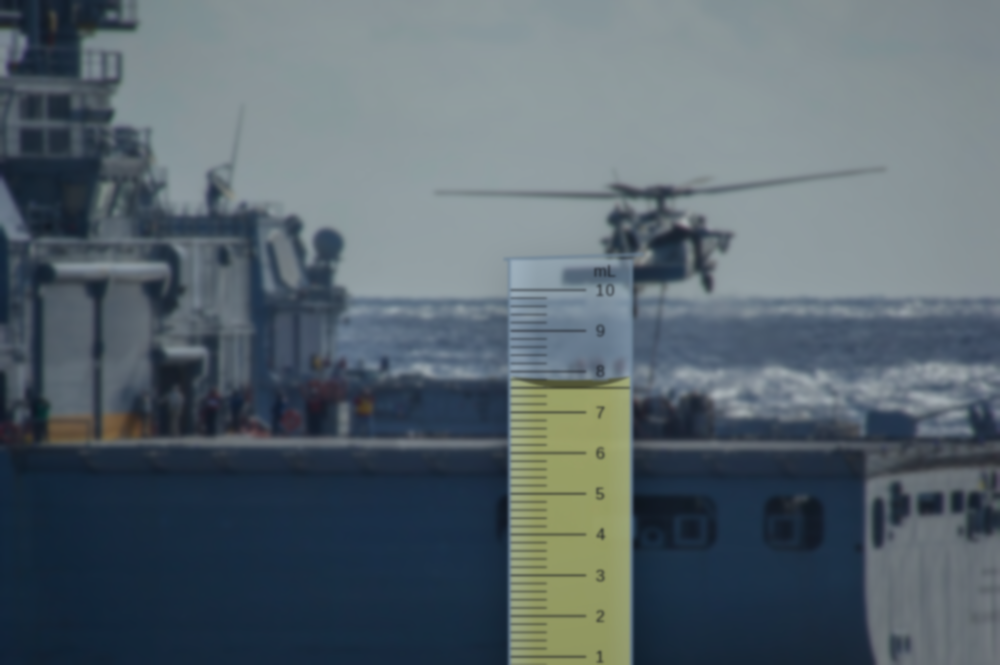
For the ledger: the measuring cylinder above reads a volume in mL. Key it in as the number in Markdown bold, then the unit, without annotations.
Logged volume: **7.6** mL
